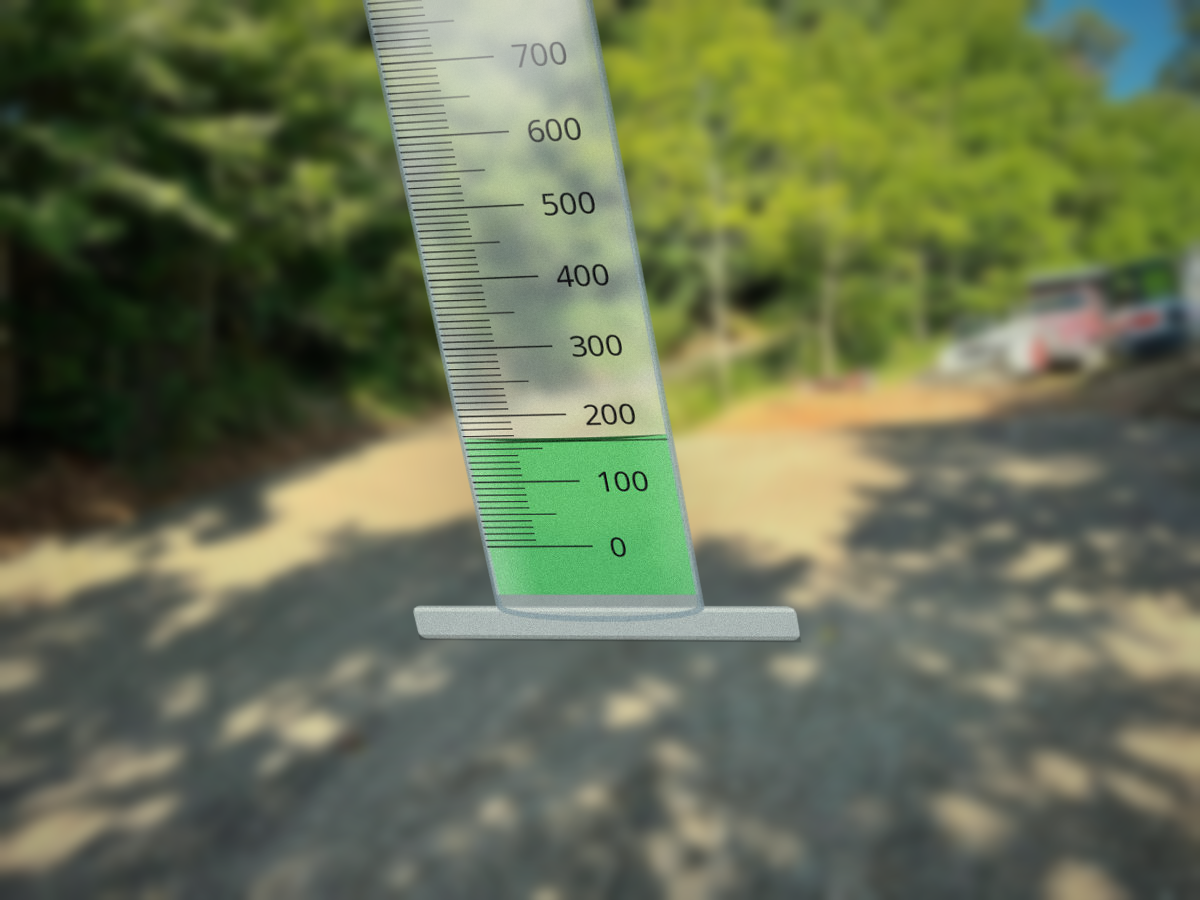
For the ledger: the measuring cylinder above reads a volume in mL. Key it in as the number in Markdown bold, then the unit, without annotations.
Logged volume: **160** mL
